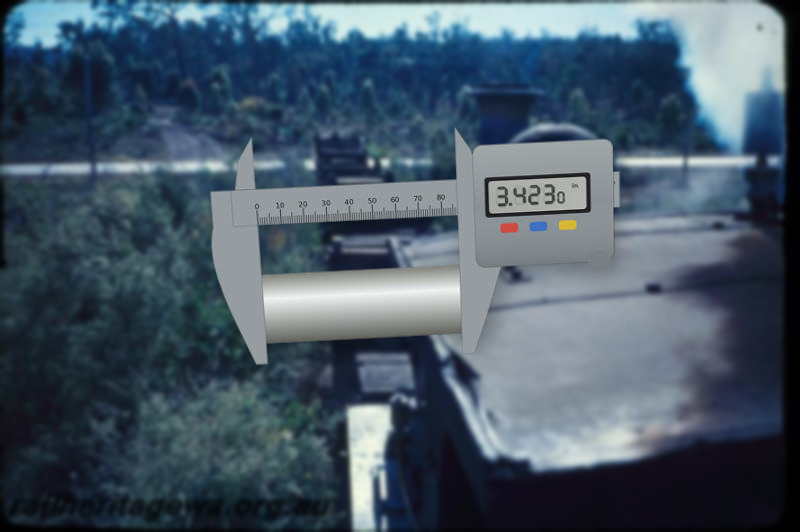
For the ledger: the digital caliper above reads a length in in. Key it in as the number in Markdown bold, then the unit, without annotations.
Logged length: **3.4230** in
